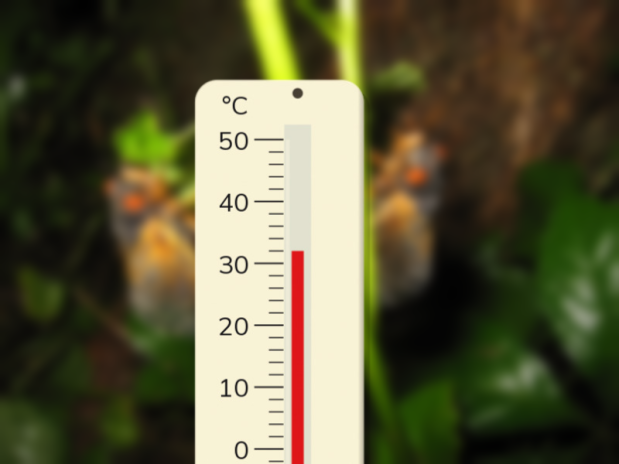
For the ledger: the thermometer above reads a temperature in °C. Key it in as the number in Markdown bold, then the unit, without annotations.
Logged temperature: **32** °C
